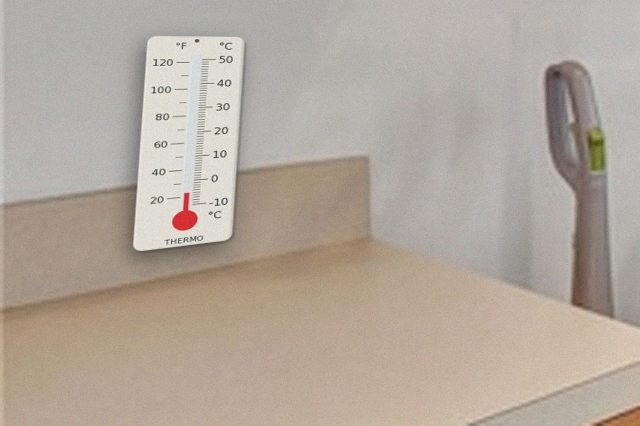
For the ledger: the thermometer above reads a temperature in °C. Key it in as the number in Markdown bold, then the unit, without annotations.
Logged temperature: **-5** °C
